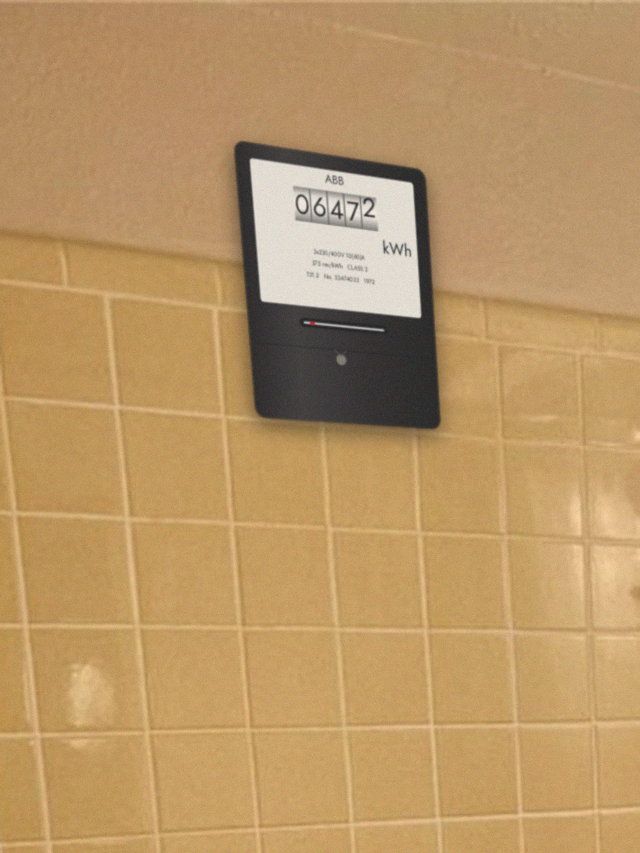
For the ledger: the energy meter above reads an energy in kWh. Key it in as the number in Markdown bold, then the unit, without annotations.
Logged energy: **6472** kWh
